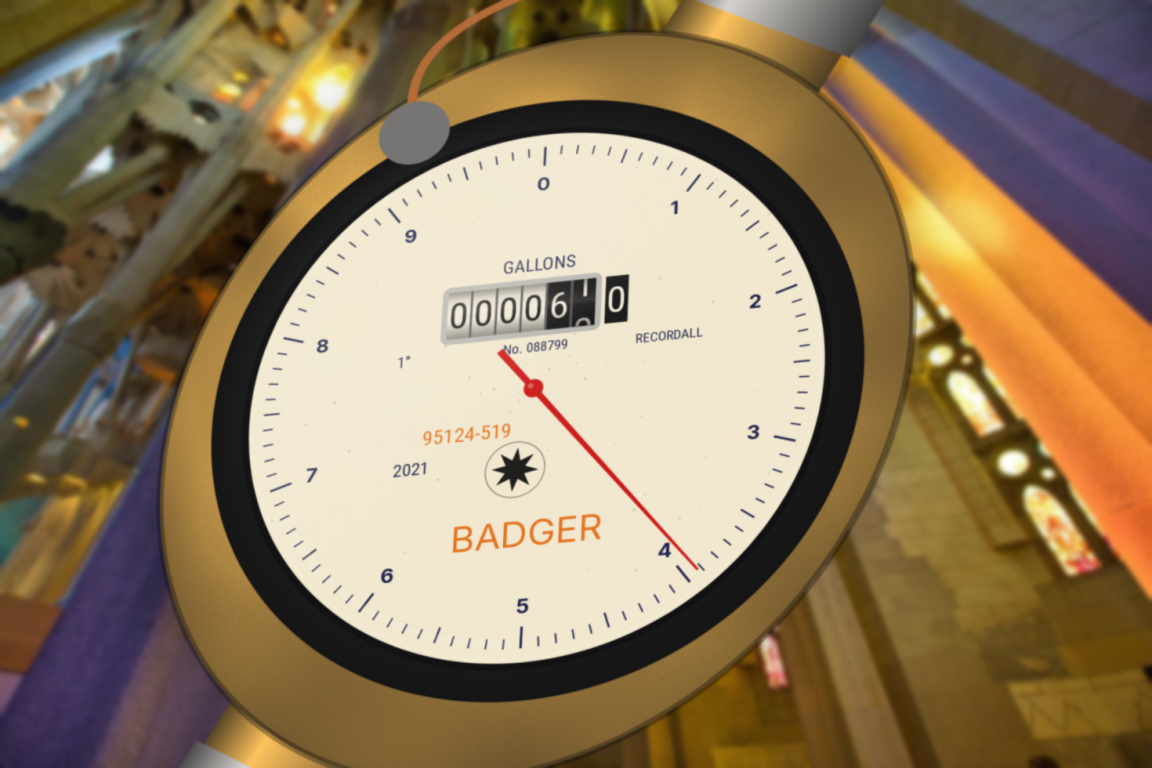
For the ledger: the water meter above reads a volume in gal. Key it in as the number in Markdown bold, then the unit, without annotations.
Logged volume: **613.9** gal
